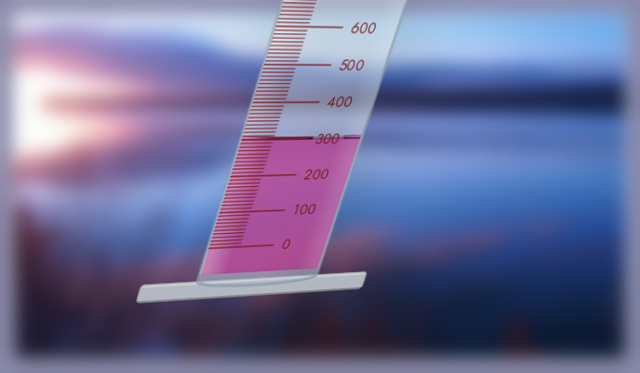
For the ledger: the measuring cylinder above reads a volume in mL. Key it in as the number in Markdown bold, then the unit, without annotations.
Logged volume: **300** mL
